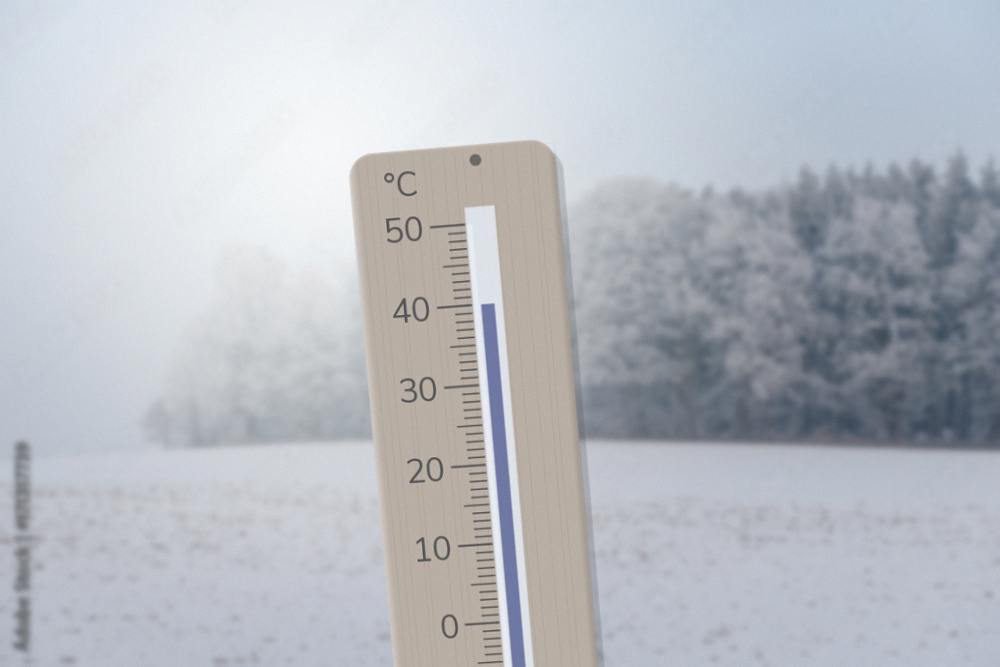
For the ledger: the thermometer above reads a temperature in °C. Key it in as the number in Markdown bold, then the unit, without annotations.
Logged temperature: **40** °C
